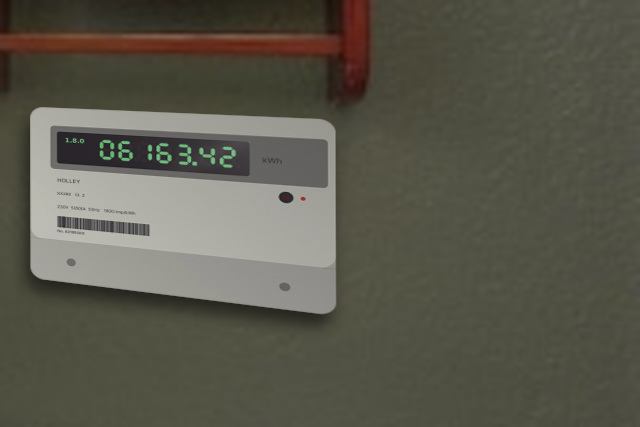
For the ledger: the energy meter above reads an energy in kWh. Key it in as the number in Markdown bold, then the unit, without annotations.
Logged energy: **6163.42** kWh
